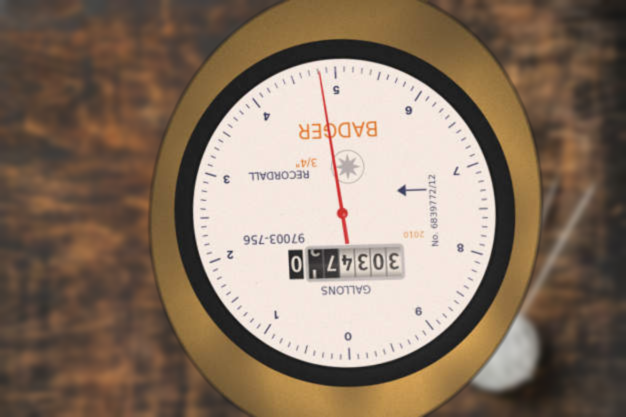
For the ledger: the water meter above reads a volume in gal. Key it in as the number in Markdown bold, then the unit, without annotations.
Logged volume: **3034714.8** gal
